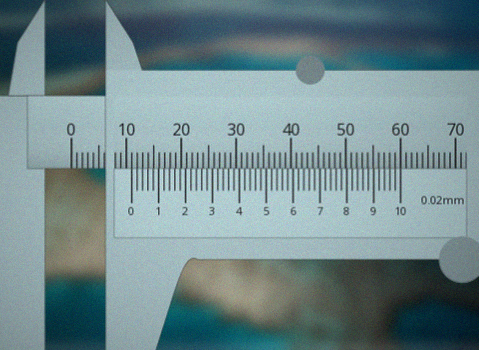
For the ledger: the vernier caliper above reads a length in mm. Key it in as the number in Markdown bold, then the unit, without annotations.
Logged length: **11.0** mm
